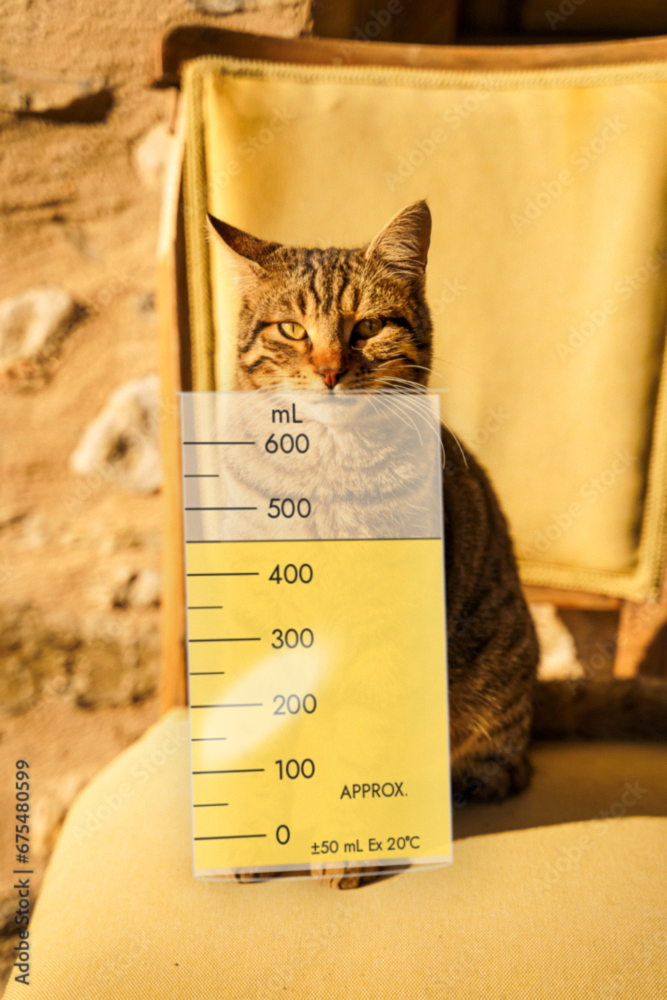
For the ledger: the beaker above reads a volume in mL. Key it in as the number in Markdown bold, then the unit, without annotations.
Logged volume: **450** mL
